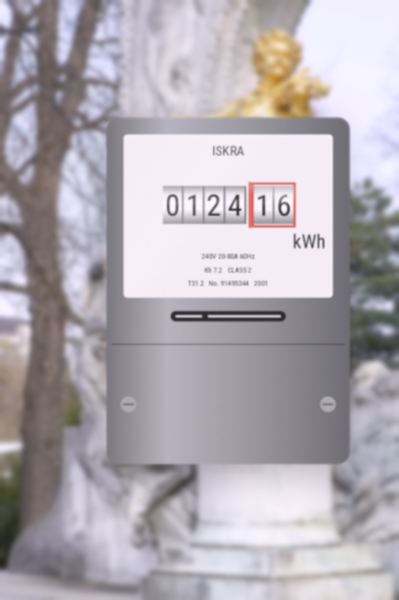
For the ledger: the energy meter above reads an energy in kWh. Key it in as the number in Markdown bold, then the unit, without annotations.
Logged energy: **124.16** kWh
